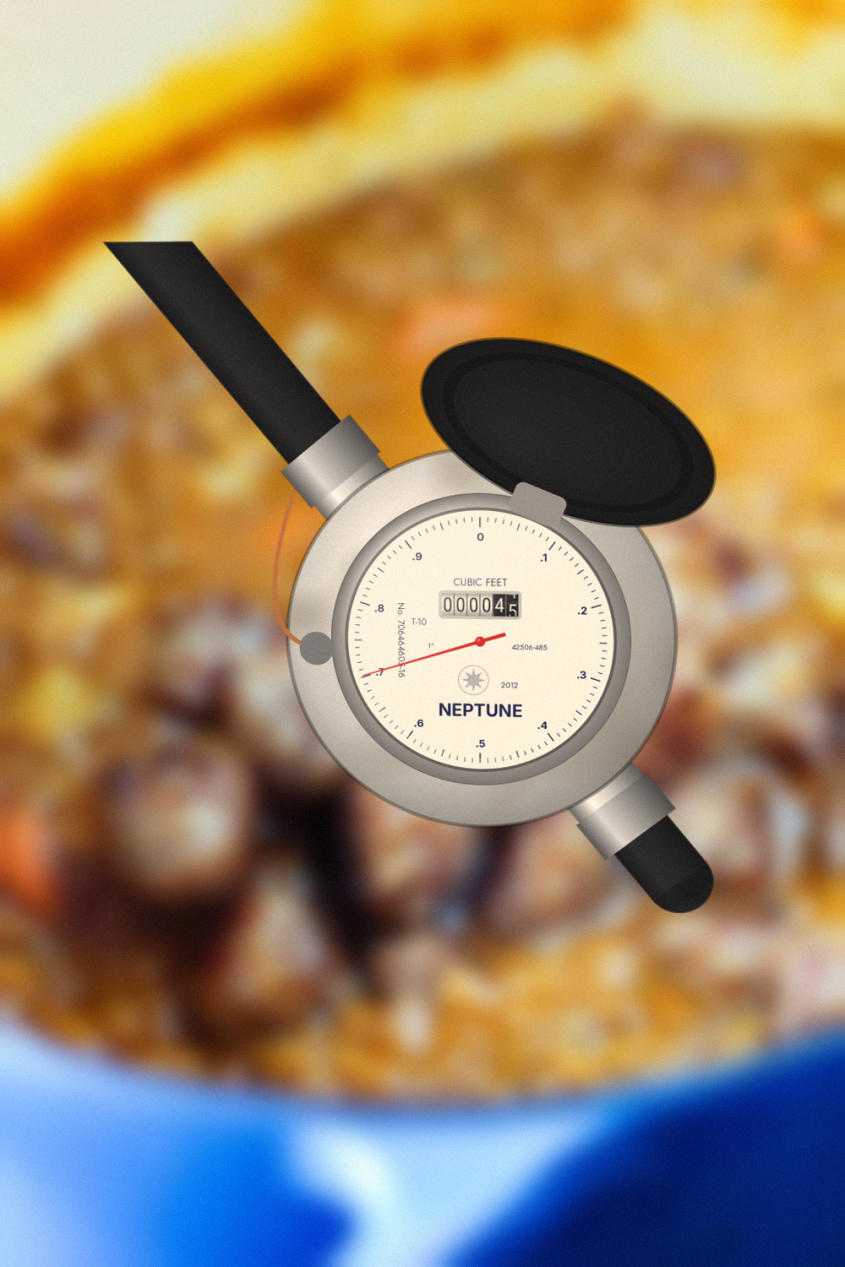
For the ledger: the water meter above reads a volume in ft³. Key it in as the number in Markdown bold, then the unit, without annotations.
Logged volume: **44.70** ft³
